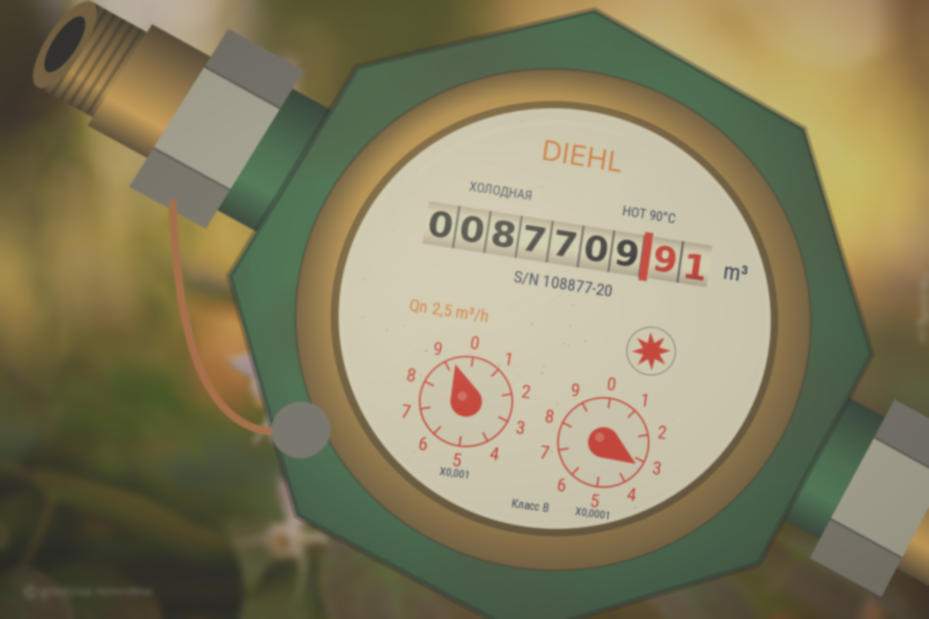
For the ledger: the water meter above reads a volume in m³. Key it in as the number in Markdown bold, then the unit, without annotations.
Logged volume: **87709.9093** m³
